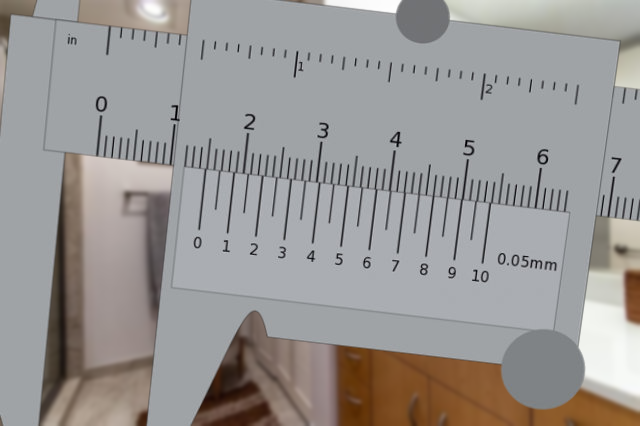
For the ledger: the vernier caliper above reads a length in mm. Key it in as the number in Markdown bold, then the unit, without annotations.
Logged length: **14.8** mm
